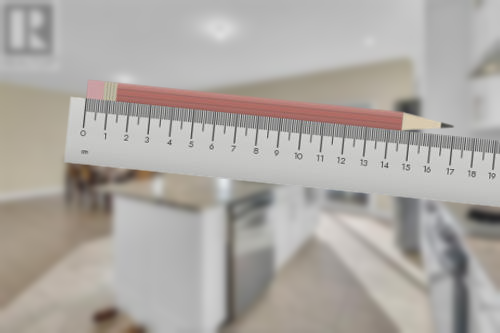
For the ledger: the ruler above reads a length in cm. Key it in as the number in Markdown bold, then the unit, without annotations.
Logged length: **17** cm
